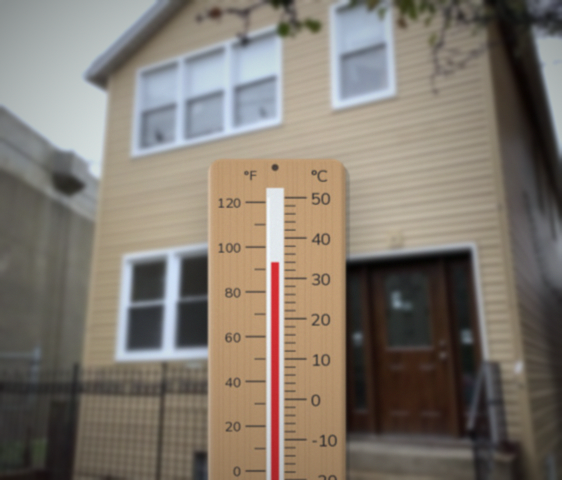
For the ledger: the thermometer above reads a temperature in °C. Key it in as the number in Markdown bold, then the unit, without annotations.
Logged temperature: **34** °C
